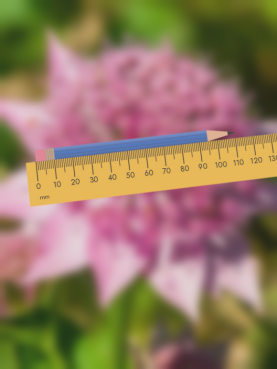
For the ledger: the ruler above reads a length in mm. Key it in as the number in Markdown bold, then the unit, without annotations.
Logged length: **110** mm
